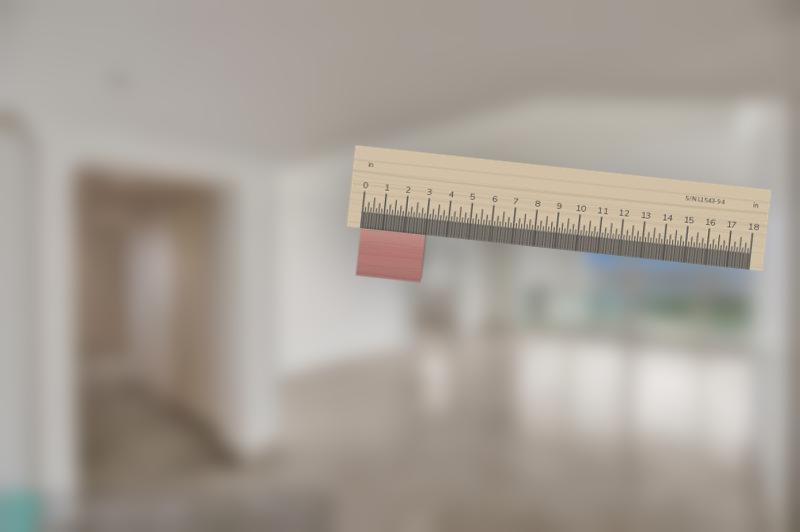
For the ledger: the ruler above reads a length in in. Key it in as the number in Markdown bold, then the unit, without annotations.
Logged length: **3** in
